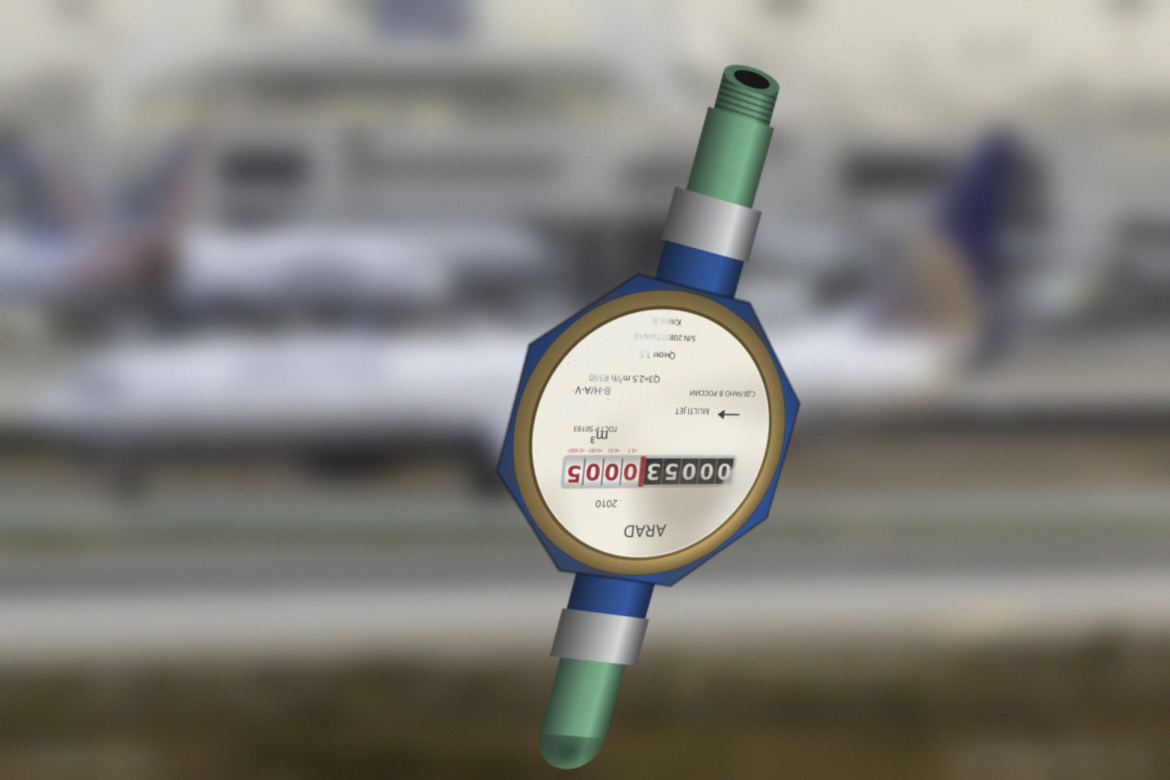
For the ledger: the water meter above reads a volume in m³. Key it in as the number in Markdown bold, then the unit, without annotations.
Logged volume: **53.0005** m³
